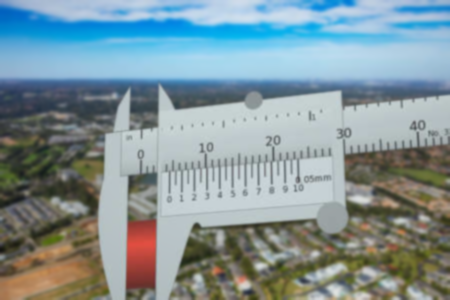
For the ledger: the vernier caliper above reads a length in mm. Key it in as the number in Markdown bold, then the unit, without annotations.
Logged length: **4.5** mm
